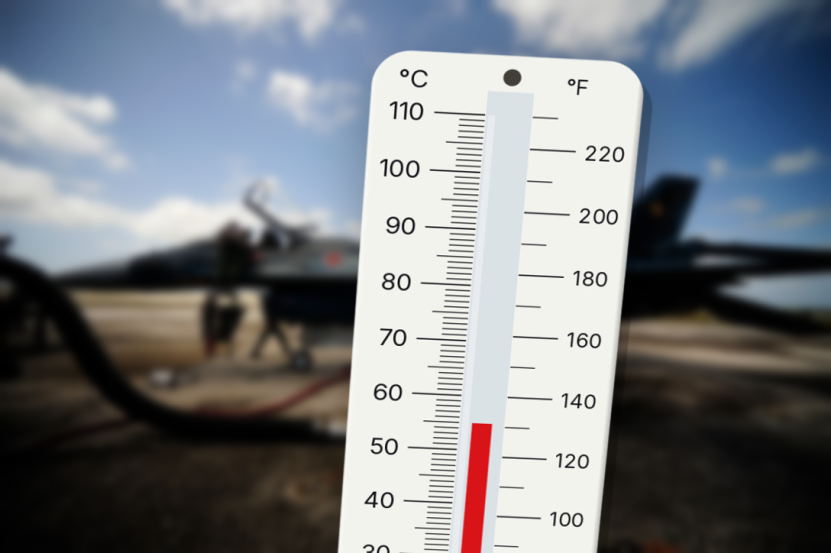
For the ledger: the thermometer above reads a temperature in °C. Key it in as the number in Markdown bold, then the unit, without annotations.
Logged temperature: **55** °C
